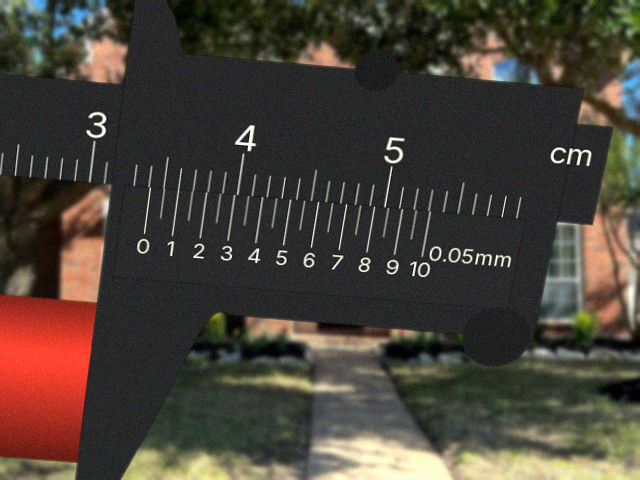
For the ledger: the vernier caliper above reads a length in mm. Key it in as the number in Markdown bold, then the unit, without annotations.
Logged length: **34.1** mm
